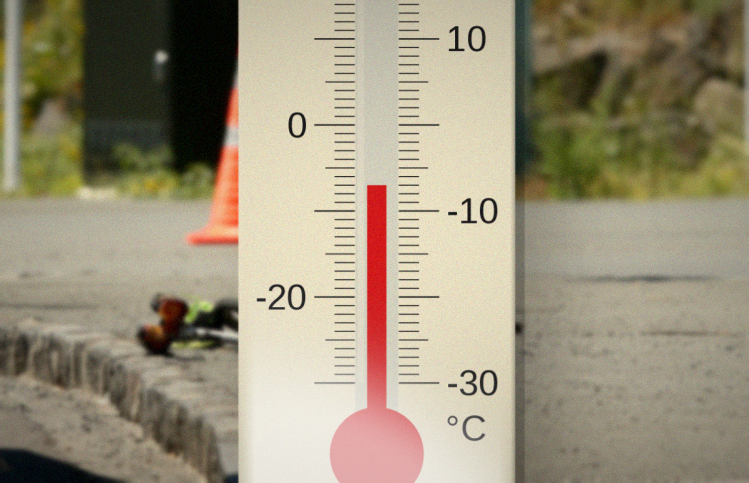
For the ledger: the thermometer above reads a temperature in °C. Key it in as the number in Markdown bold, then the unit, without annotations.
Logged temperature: **-7** °C
